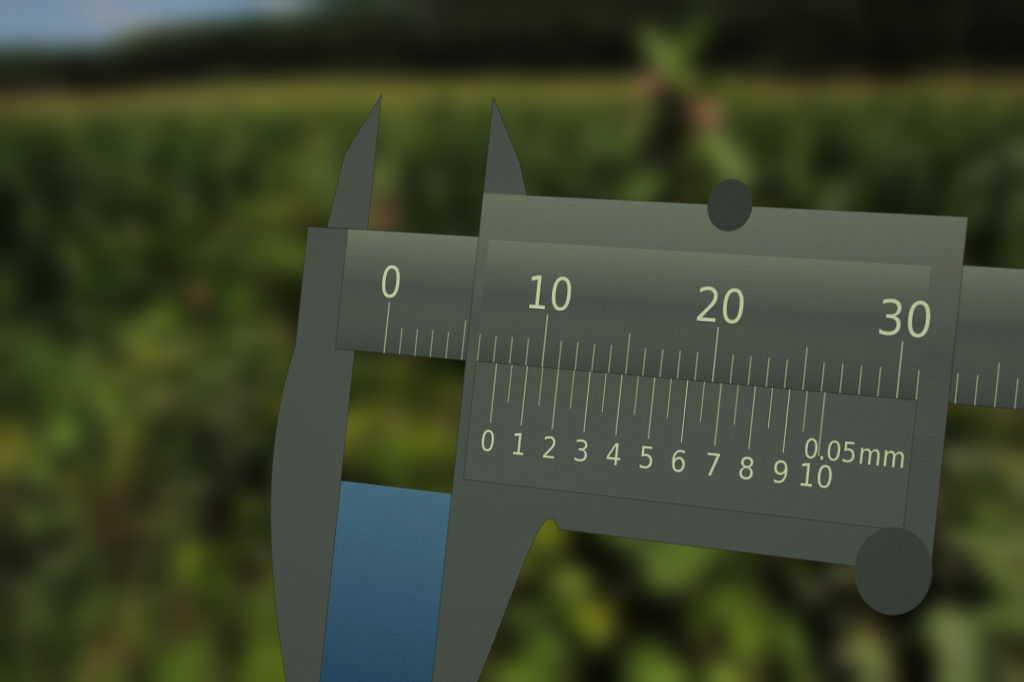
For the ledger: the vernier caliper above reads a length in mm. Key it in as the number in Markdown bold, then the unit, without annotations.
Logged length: **7.2** mm
